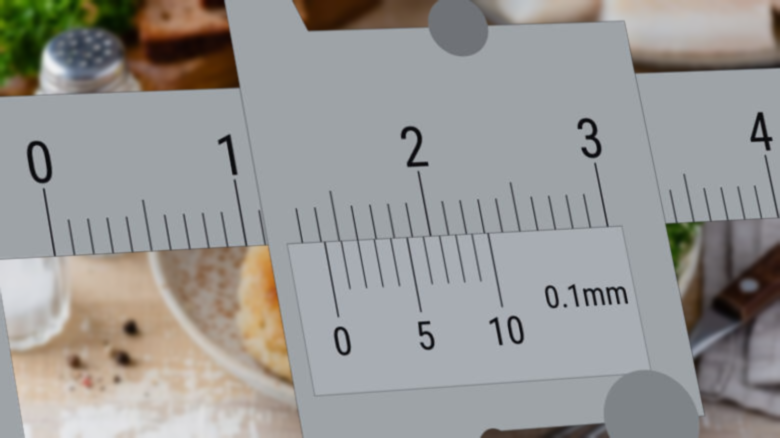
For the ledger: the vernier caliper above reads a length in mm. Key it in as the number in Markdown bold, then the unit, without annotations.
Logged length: **14.2** mm
